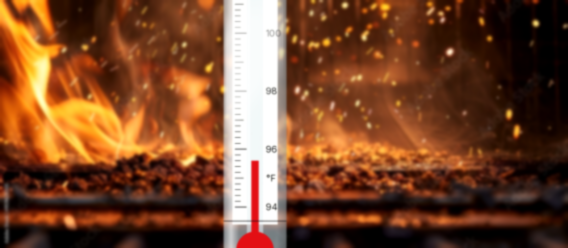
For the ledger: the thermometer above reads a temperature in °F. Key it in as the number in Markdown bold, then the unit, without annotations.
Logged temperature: **95.6** °F
